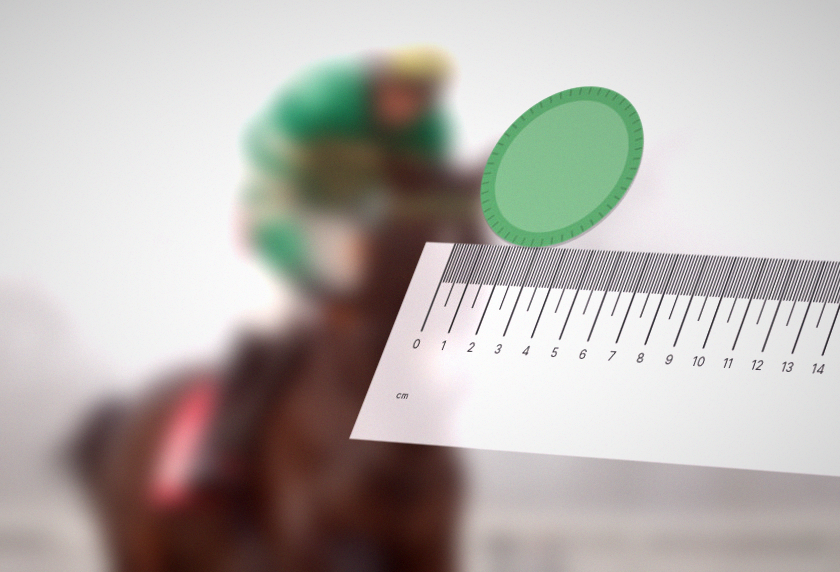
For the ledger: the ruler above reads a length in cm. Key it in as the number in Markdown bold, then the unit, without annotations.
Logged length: **5.5** cm
